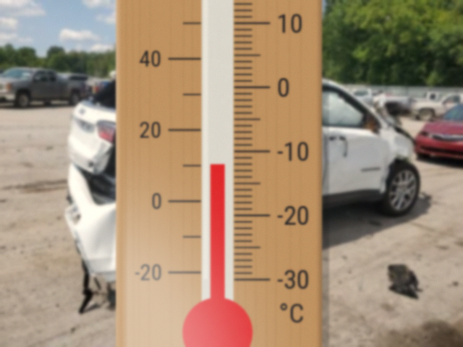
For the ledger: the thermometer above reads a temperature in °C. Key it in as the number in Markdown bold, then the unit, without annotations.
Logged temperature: **-12** °C
